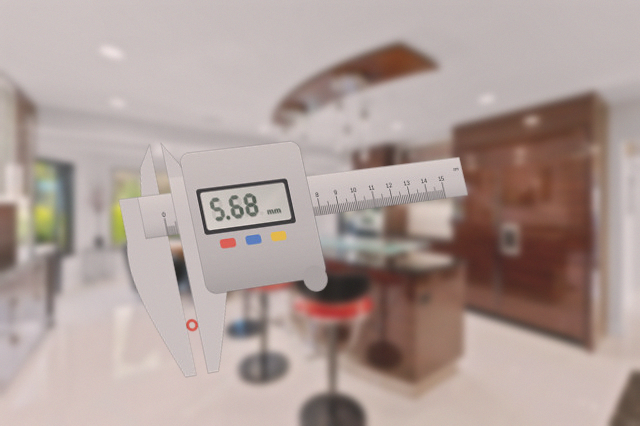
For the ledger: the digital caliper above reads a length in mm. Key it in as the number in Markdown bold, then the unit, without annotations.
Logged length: **5.68** mm
